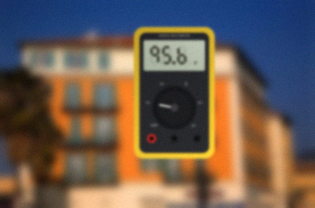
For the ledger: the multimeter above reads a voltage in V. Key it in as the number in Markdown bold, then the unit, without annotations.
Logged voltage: **95.6** V
